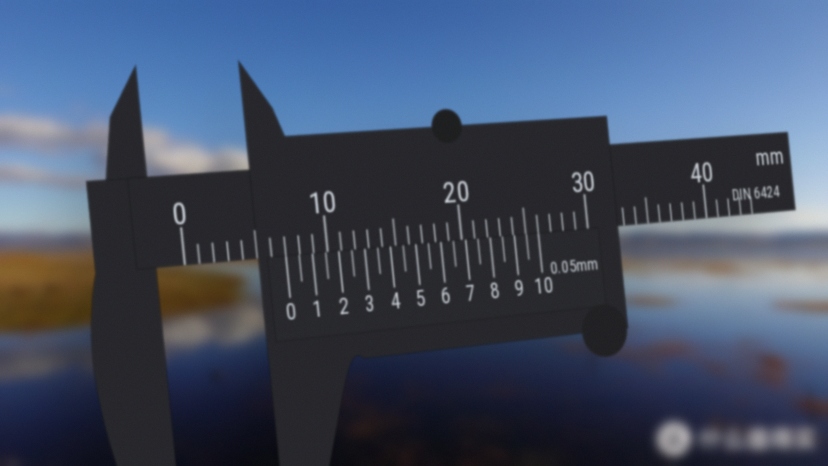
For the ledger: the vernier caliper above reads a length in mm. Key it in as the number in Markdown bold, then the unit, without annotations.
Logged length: **7.0** mm
